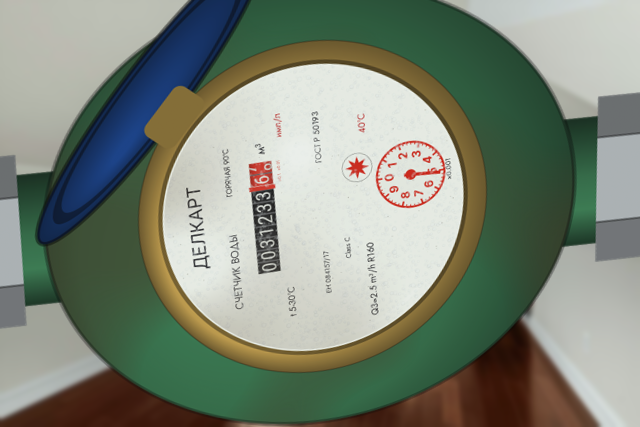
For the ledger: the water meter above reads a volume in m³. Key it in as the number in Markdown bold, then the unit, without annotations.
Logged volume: **31233.675** m³
